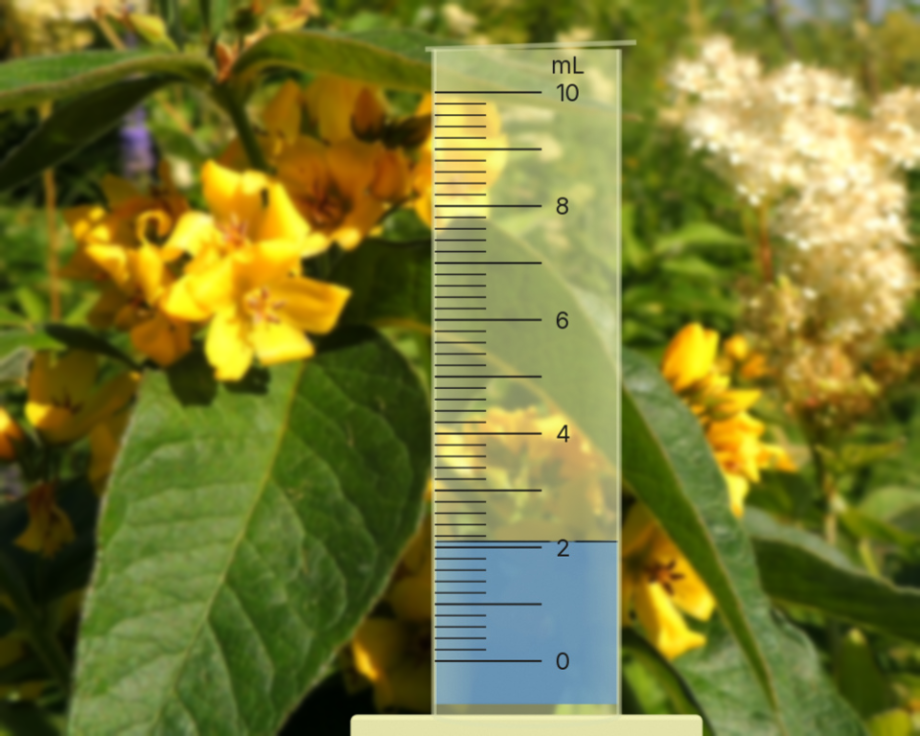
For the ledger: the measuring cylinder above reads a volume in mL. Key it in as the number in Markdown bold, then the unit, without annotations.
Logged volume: **2.1** mL
